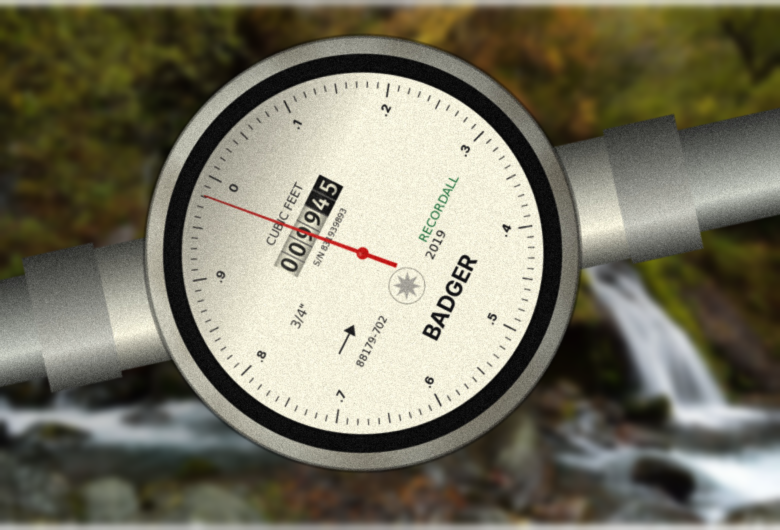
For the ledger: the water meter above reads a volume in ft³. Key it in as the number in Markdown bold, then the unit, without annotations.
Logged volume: **9944.98** ft³
